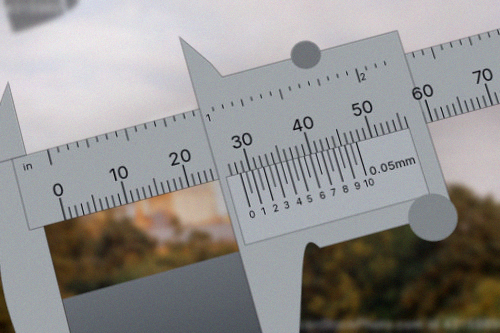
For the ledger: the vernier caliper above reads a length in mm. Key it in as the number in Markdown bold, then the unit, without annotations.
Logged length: **28.4** mm
